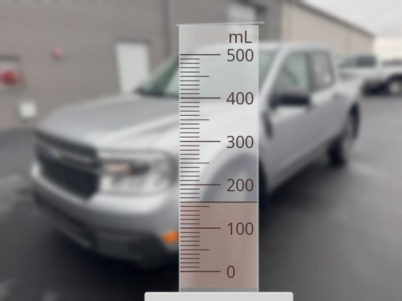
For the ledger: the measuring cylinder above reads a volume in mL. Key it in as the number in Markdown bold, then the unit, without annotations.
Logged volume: **160** mL
